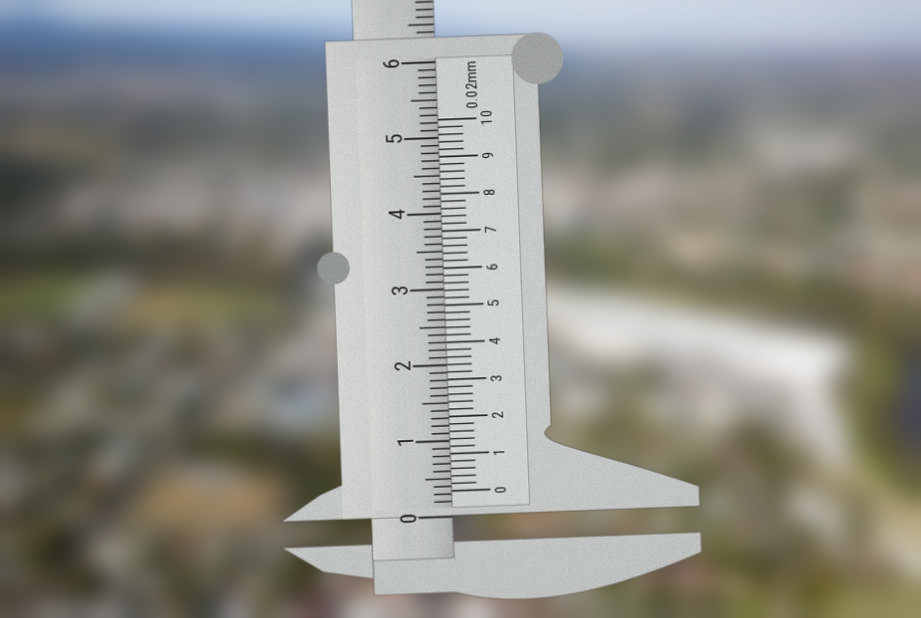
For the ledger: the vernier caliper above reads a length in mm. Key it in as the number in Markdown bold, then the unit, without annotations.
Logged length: **3.4** mm
